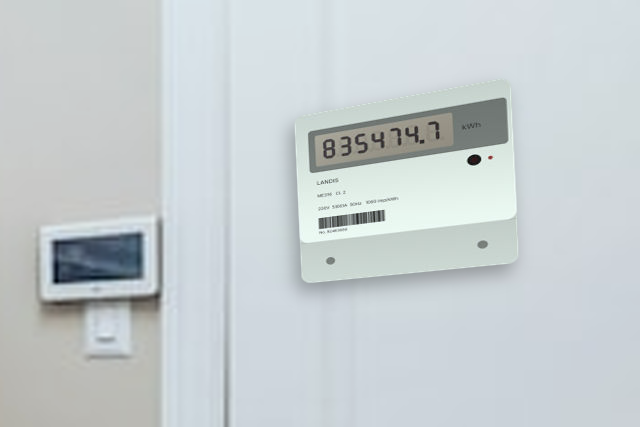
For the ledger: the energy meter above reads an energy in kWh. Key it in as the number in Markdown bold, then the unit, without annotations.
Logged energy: **835474.7** kWh
